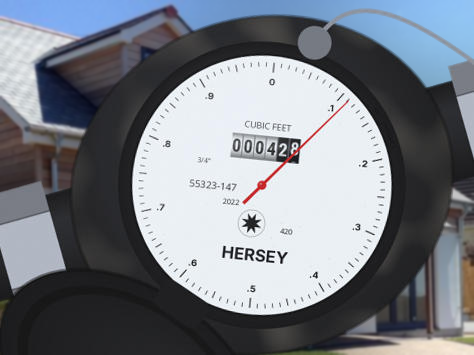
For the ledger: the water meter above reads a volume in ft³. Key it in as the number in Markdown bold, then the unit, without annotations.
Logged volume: **428.11** ft³
